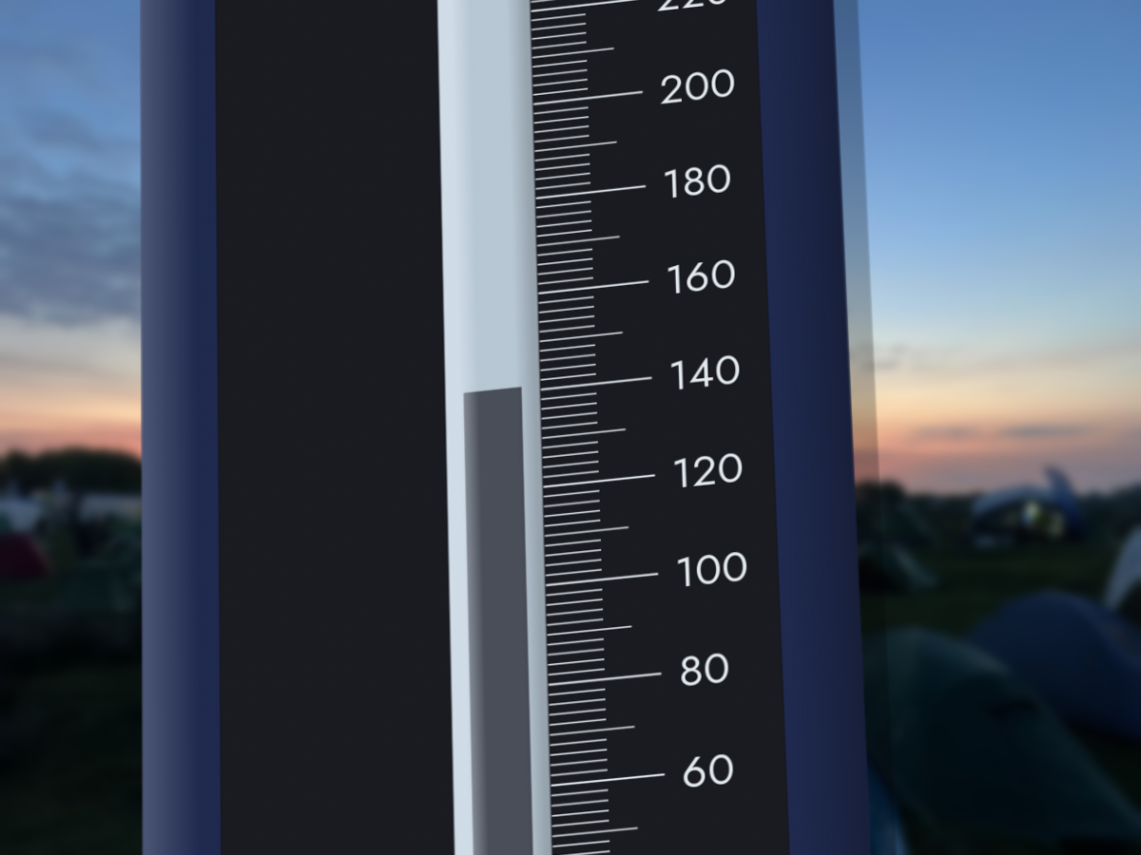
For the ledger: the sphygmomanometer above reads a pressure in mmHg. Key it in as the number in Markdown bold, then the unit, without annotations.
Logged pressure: **141** mmHg
